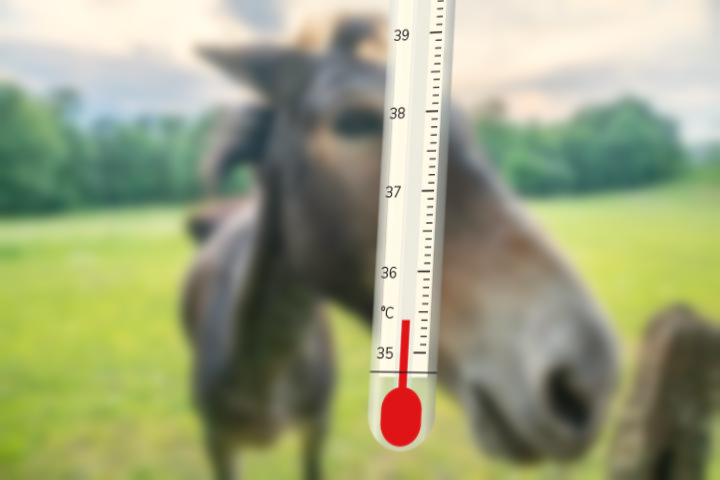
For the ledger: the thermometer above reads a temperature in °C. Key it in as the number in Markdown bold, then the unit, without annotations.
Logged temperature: **35.4** °C
